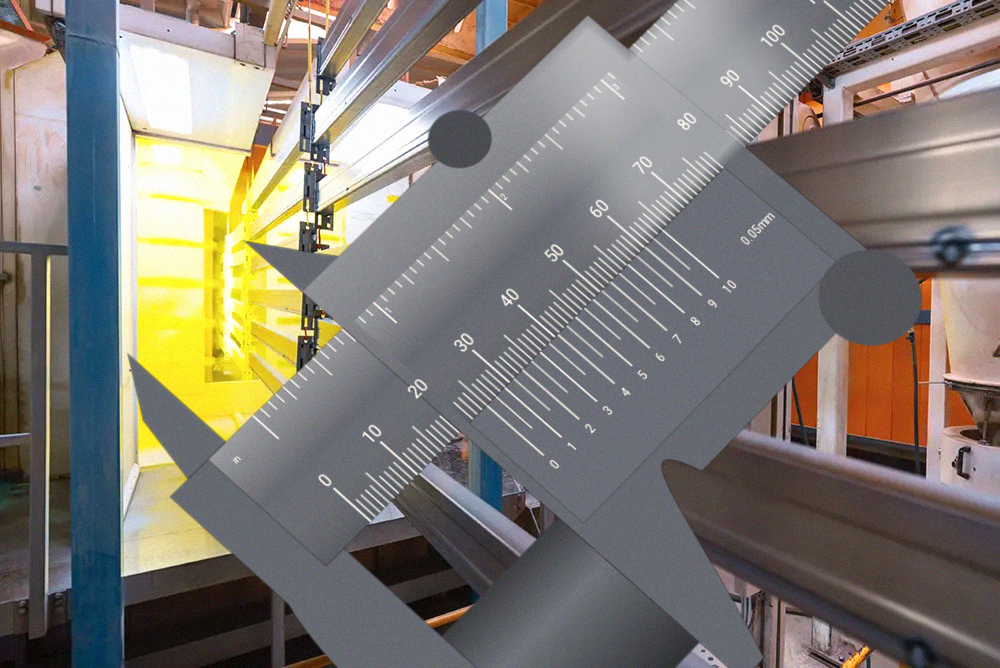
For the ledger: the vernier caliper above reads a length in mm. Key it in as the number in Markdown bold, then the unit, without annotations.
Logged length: **25.0** mm
